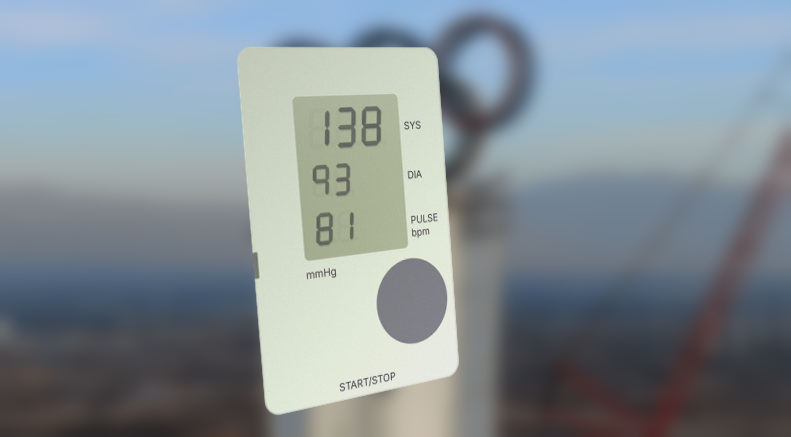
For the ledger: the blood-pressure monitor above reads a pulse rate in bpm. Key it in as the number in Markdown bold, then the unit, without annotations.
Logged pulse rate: **81** bpm
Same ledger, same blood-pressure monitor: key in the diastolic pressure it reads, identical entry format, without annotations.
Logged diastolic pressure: **93** mmHg
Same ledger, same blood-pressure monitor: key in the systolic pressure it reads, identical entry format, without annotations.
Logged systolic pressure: **138** mmHg
